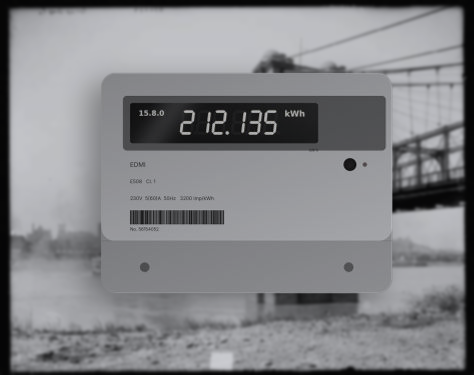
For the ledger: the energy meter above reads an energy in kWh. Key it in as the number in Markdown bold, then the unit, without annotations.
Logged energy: **212.135** kWh
